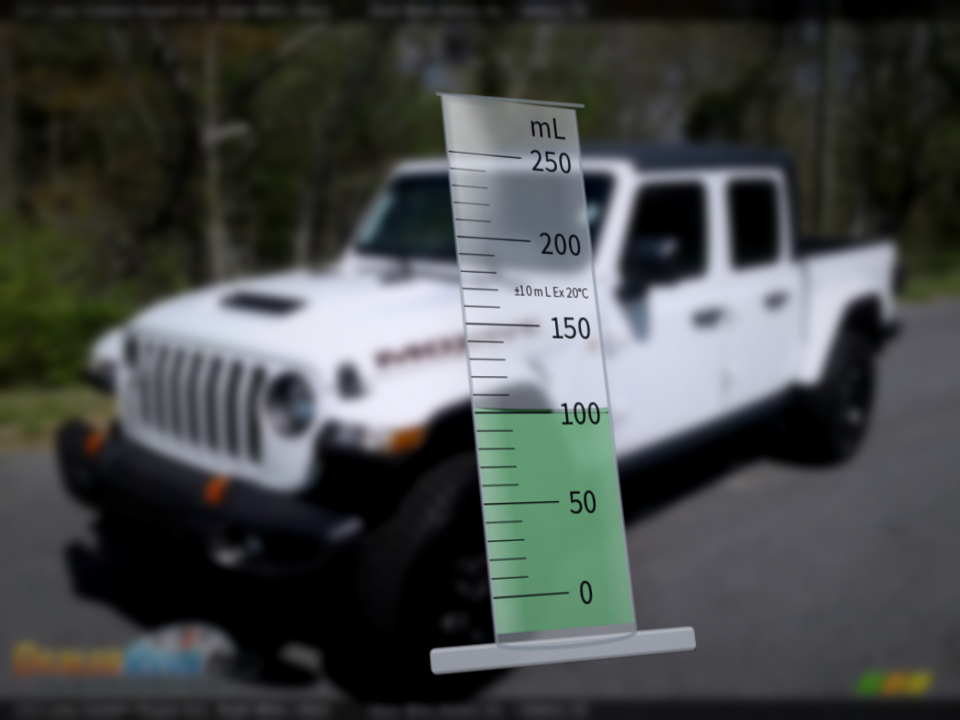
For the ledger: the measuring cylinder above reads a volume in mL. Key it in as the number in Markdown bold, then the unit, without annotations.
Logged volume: **100** mL
